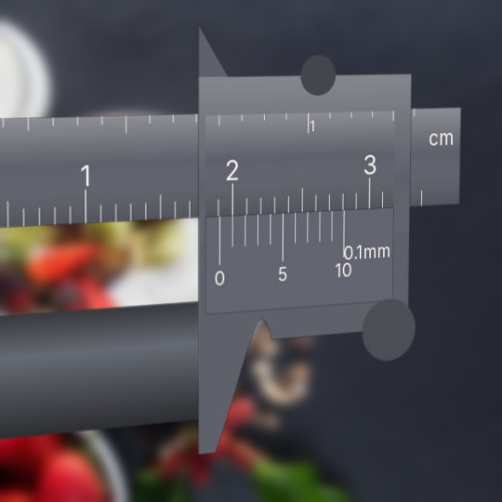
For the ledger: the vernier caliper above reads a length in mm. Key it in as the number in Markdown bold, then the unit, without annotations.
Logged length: **19.1** mm
